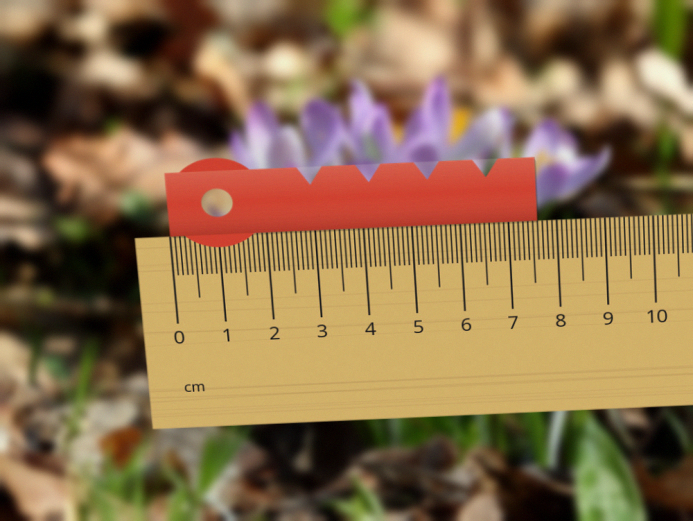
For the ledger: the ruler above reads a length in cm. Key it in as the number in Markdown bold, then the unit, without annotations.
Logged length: **7.6** cm
